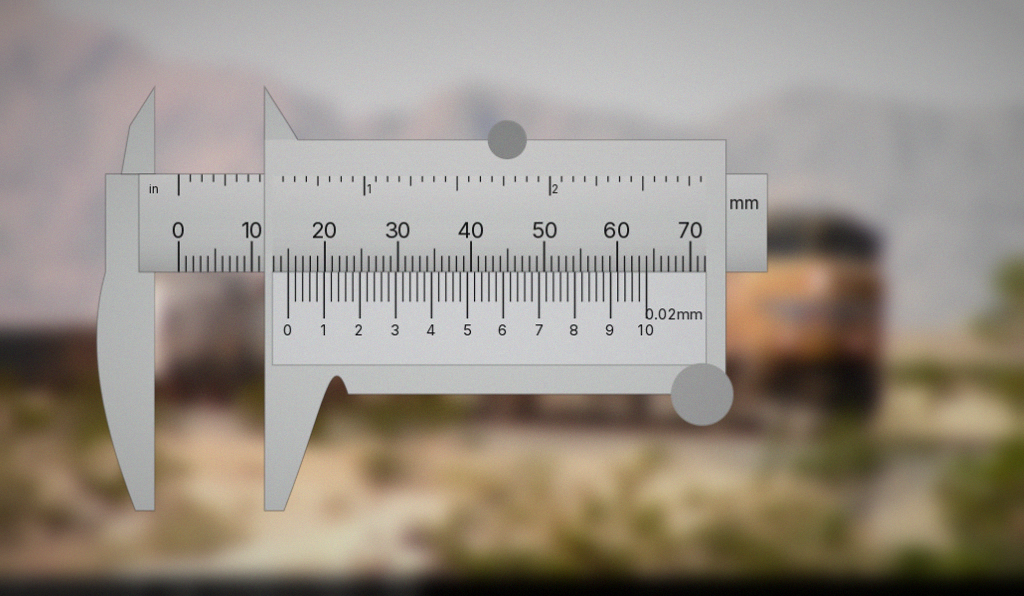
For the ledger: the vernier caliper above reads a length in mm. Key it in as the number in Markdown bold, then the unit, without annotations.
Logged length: **15.0** mm
